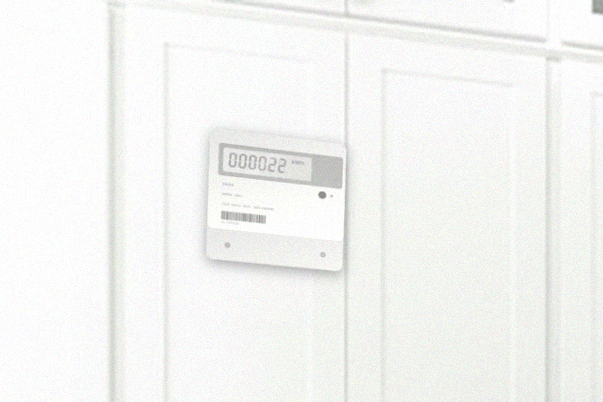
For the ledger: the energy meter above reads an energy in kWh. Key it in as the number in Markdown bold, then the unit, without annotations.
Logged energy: **22** kWh
